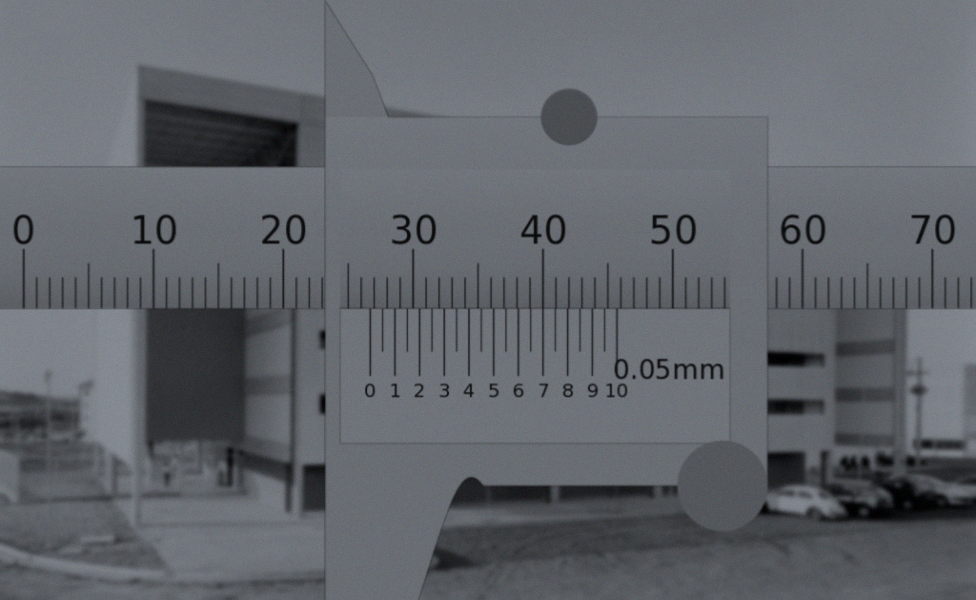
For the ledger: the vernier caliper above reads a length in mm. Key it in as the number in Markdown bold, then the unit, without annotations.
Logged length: **26.7** mm
